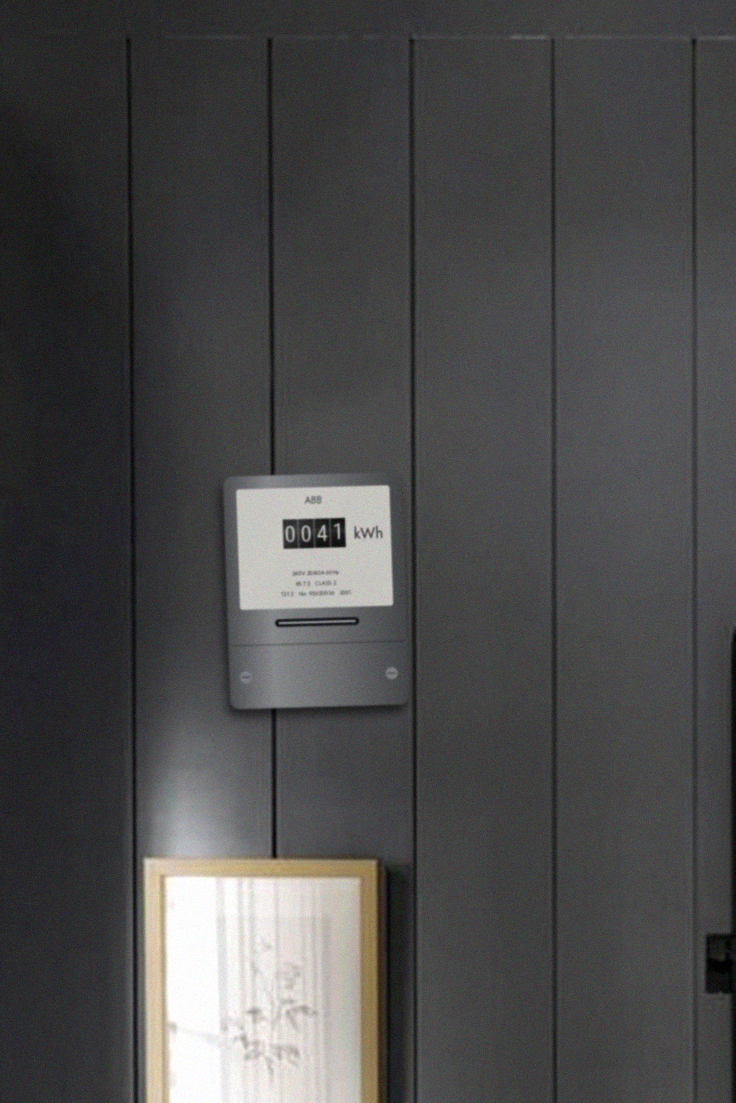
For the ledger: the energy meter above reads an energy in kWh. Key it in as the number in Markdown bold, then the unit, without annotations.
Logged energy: **41** kWh
